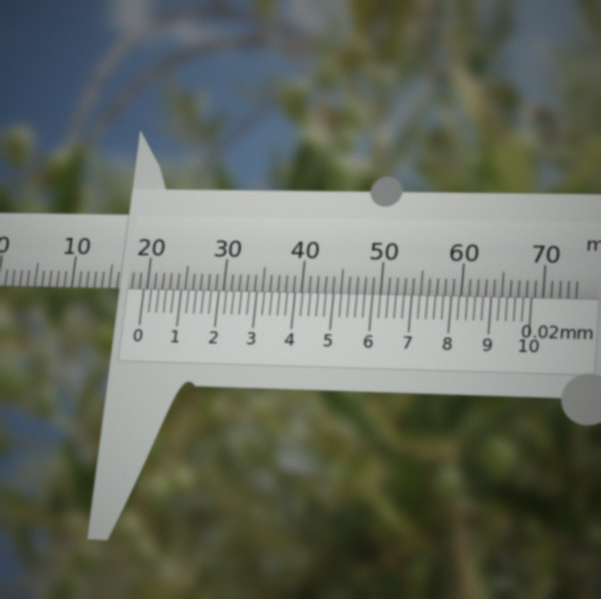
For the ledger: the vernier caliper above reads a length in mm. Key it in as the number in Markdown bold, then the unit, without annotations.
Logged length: **19.6** mm
